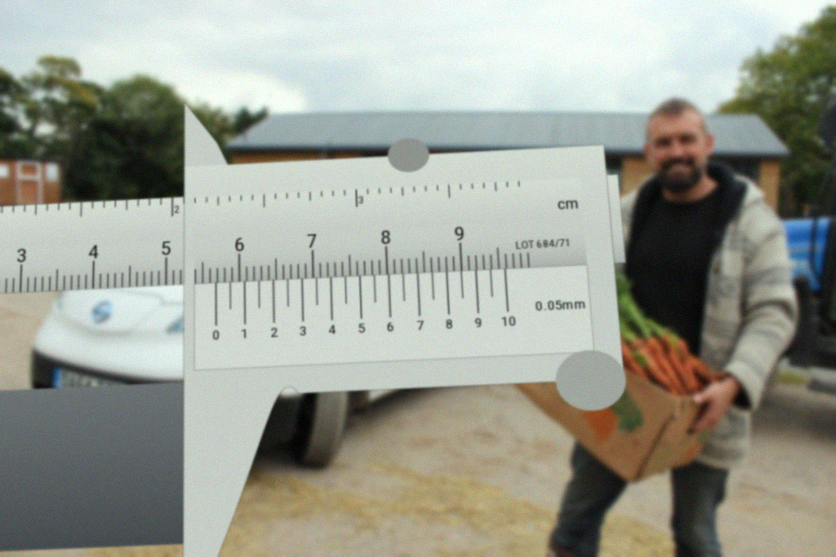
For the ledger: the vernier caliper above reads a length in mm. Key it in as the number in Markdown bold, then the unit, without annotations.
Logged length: **56.8** mm
